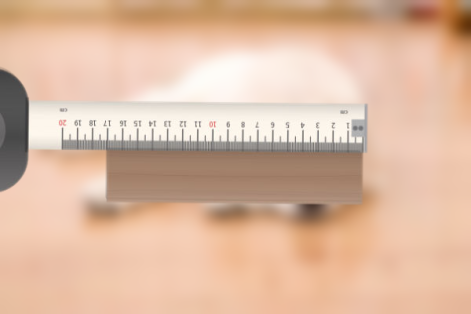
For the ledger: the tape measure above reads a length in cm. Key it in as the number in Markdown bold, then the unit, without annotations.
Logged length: **17** cm
